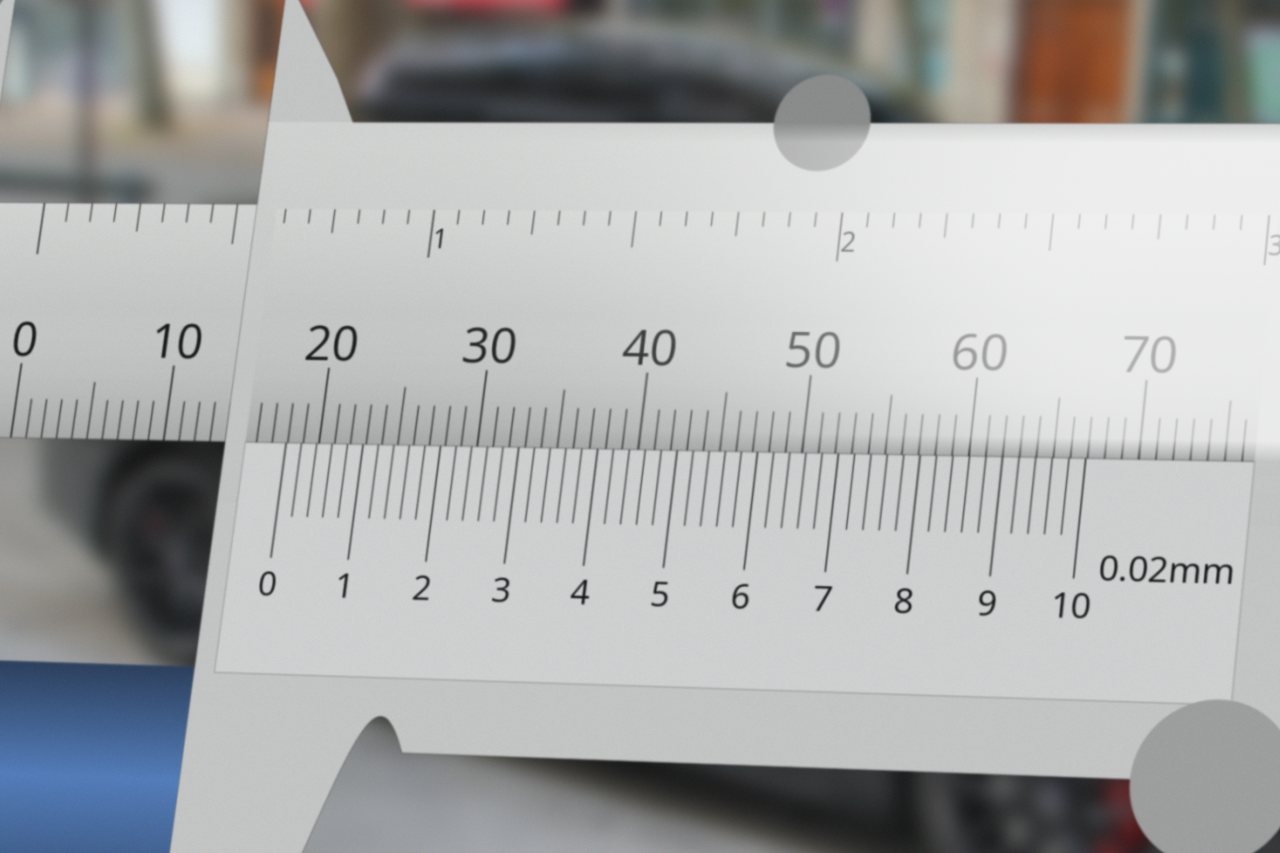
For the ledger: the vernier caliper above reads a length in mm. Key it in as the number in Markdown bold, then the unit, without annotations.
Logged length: **17.9** mm
